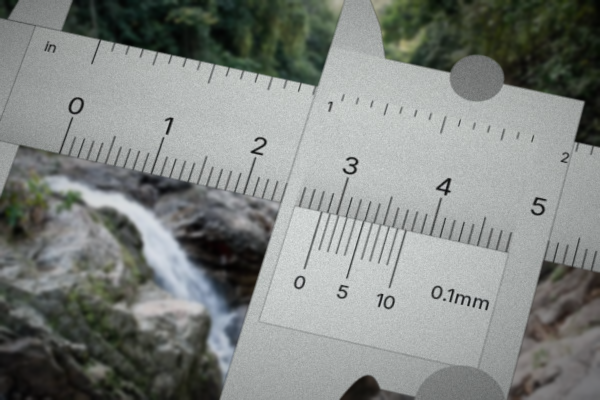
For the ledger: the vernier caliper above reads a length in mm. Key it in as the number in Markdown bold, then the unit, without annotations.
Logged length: **28.4** mm
